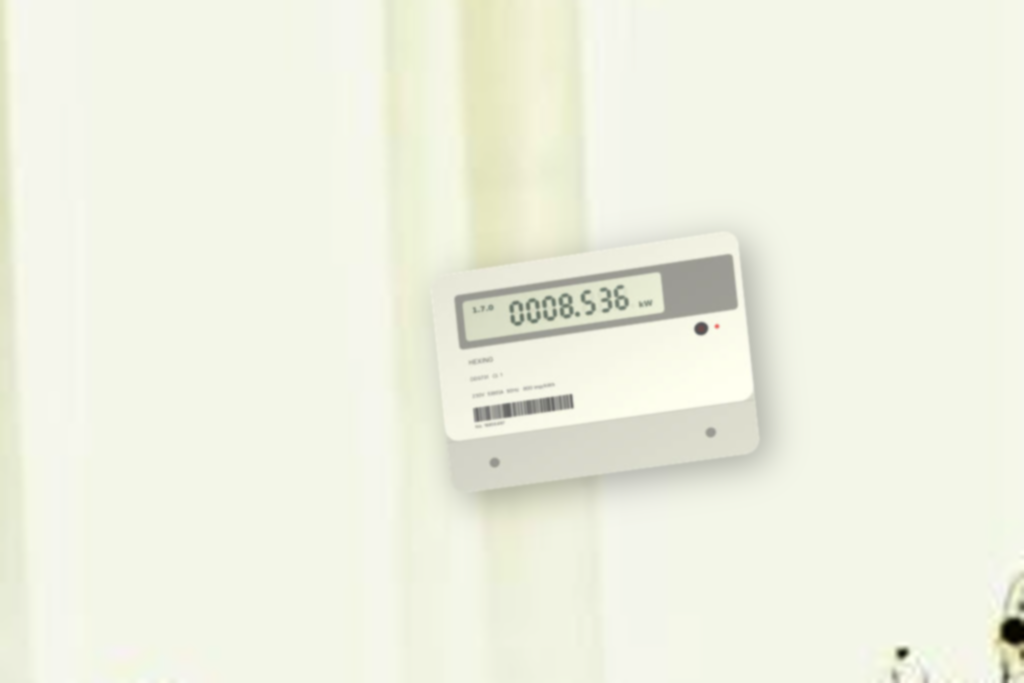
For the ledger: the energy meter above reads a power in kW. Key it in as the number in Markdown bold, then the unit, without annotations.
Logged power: **8.536** kW
